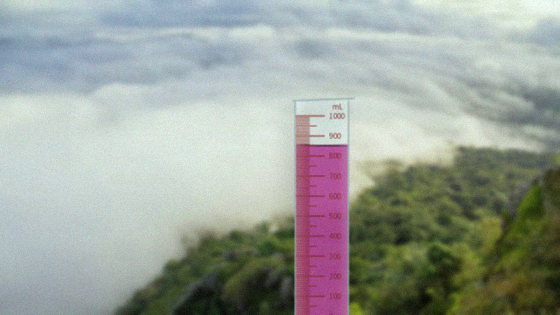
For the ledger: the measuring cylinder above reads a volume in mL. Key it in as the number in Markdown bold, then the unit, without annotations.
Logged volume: **850** mL
